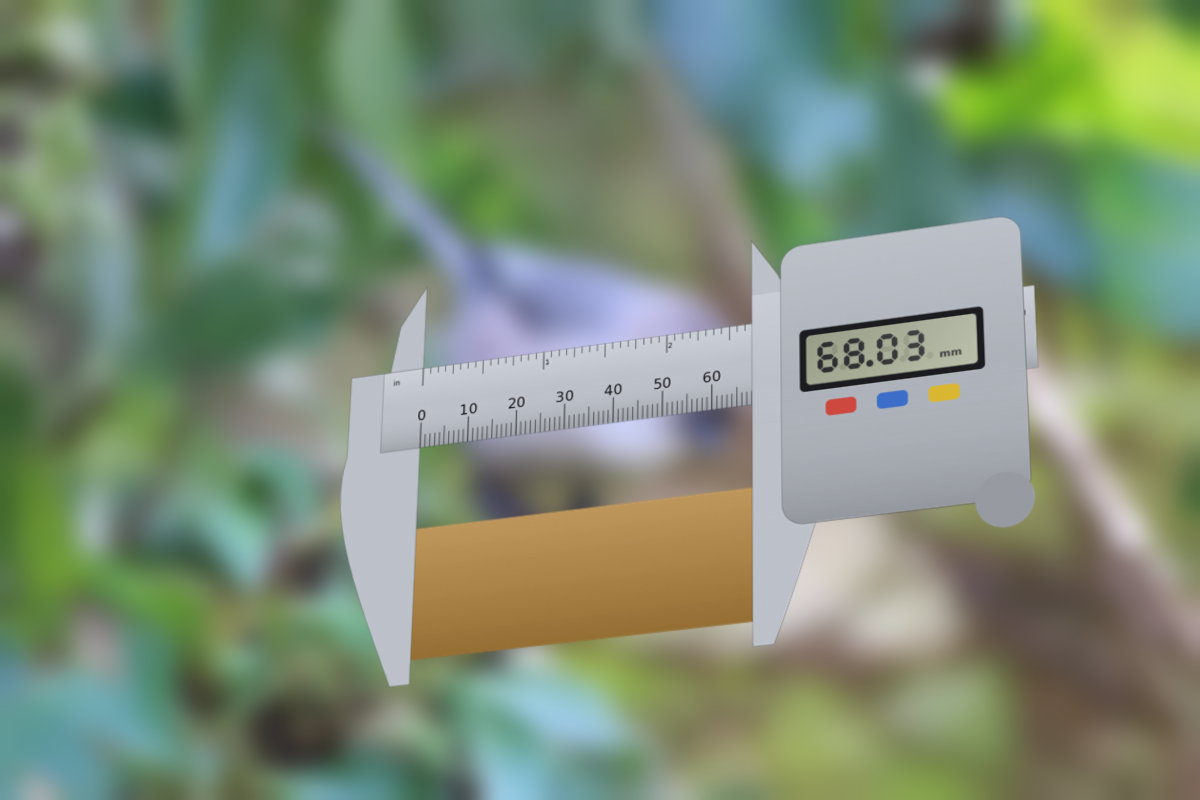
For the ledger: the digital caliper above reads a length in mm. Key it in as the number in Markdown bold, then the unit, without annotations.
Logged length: **68.03** mm
